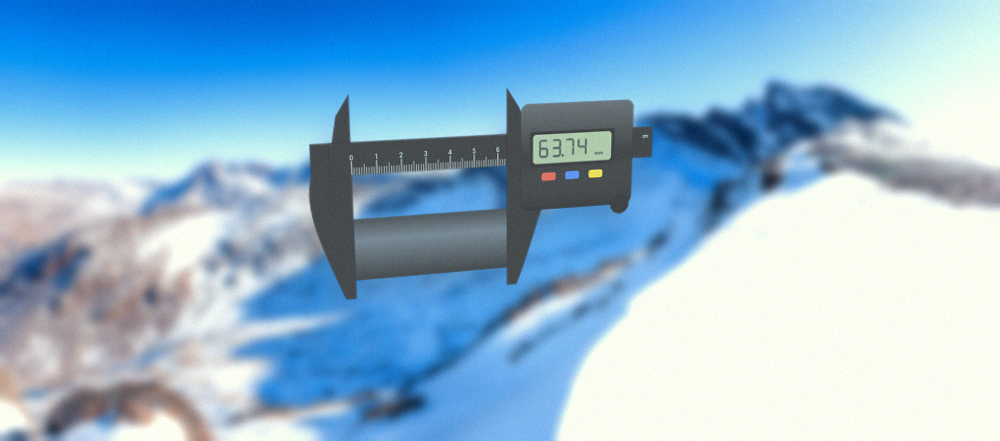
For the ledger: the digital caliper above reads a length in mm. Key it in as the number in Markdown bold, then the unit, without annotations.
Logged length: **63.74** mm
